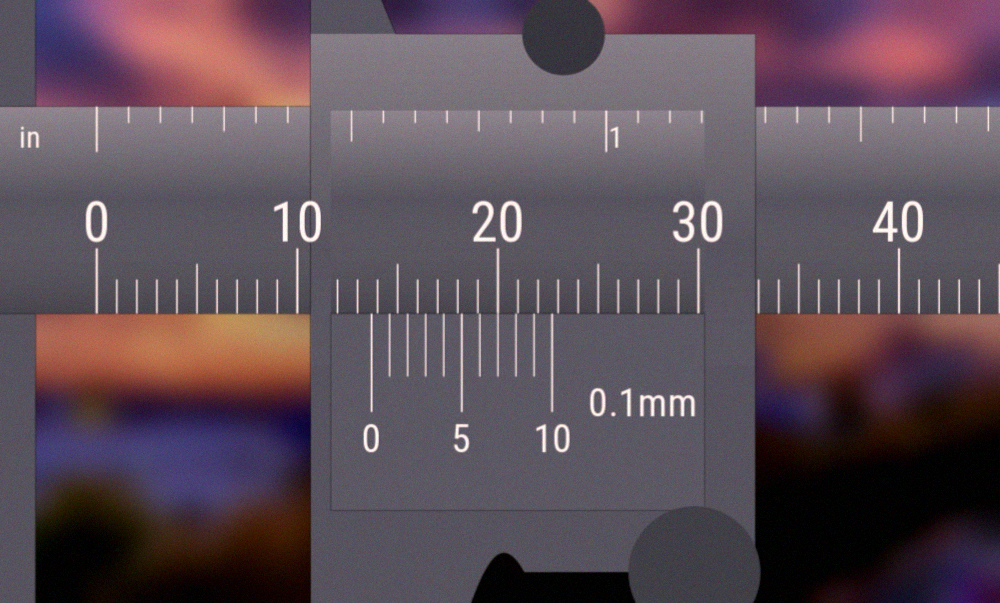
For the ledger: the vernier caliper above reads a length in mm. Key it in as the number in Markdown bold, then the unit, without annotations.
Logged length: **13.7** mm
